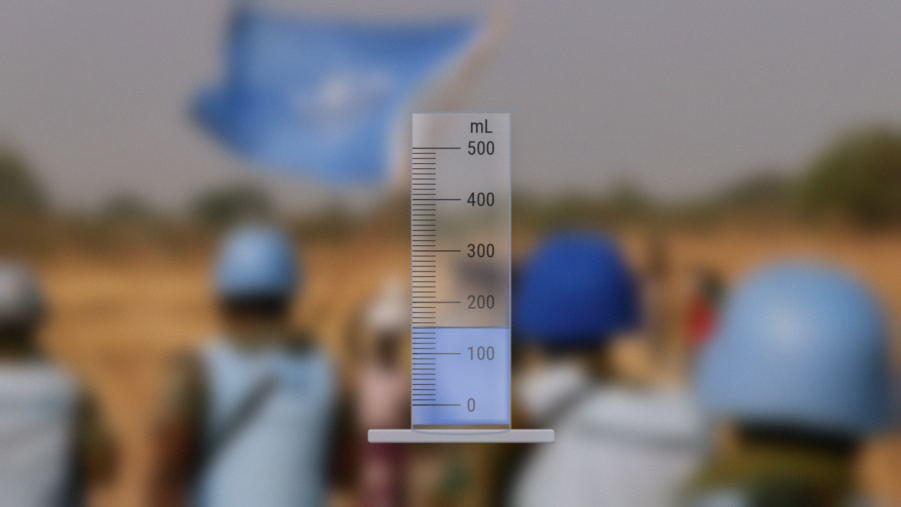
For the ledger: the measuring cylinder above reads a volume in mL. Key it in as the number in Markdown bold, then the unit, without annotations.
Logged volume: **150** mL
